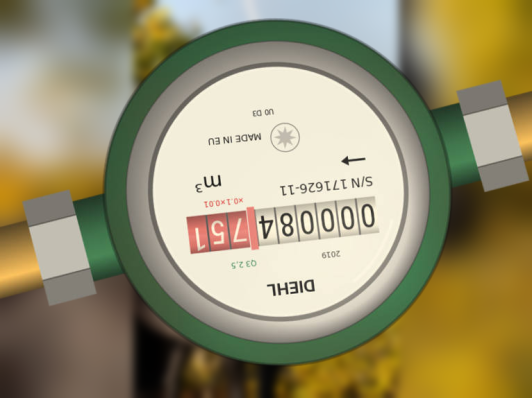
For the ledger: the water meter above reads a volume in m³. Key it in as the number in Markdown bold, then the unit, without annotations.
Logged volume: **84.751** m³
